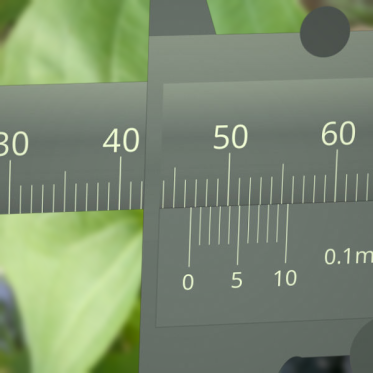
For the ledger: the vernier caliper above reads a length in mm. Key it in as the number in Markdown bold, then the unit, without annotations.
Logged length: **46.6** mm
